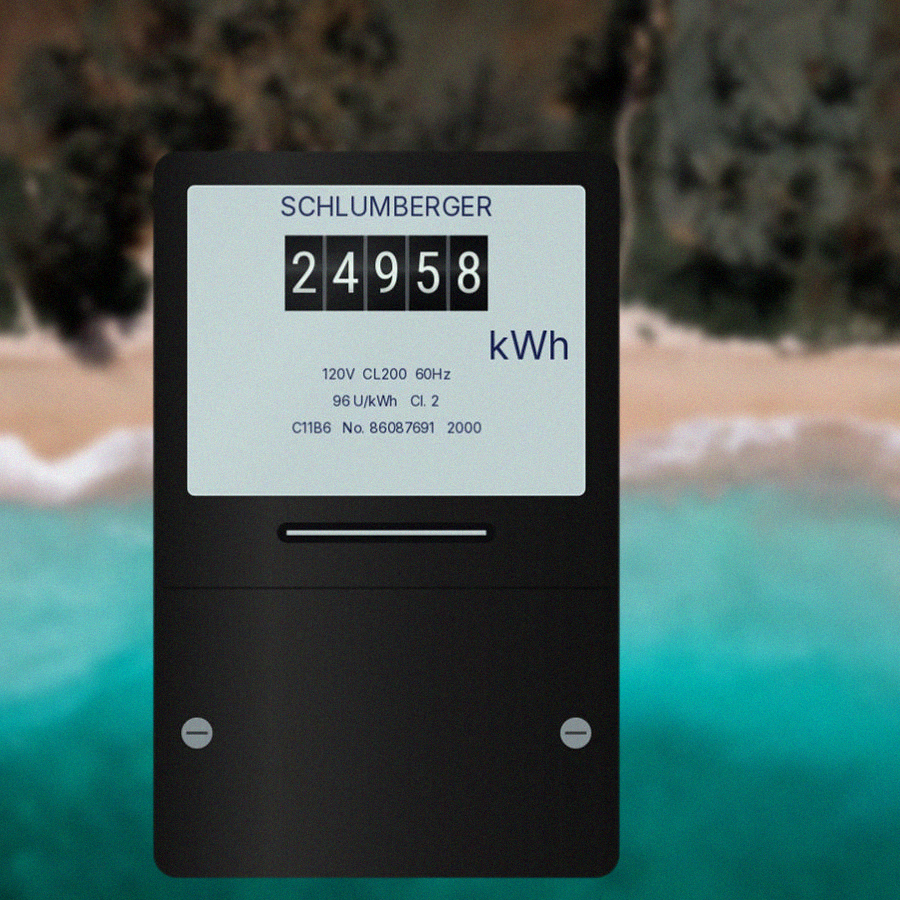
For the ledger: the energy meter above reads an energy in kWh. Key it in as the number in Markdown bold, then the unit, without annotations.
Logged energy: **24958** kWh
